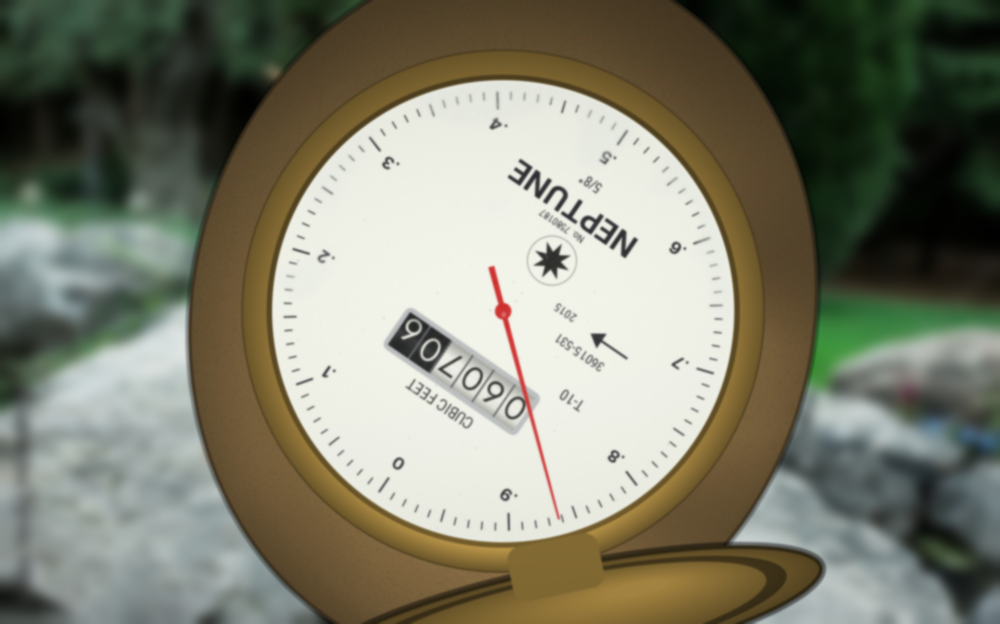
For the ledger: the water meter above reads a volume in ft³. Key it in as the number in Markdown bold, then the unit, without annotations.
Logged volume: **60705.86** ft³
